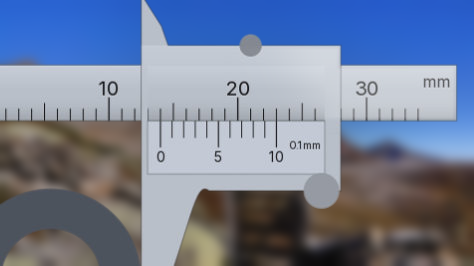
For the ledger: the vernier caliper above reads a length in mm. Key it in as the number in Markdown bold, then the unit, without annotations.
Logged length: **14.0** mm
